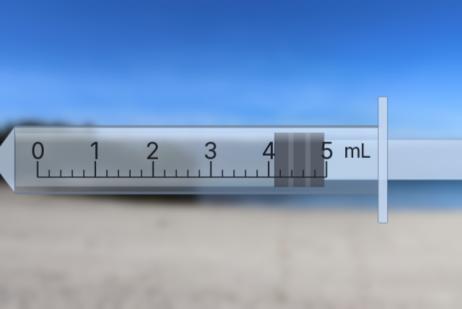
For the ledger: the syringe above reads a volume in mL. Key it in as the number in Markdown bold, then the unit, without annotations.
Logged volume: **4.1** mL
